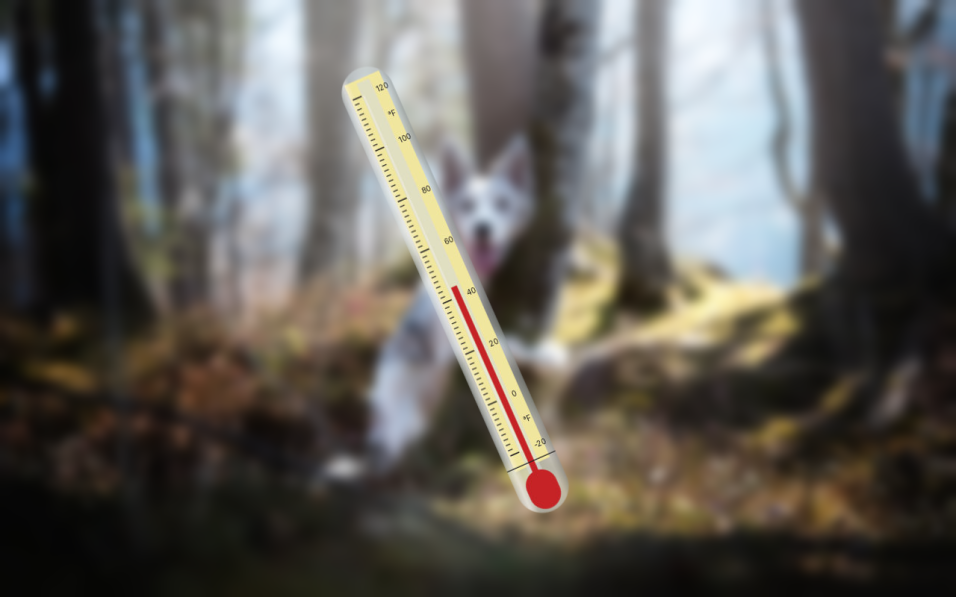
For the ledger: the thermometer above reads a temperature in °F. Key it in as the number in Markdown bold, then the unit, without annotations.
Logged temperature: **44** °F
